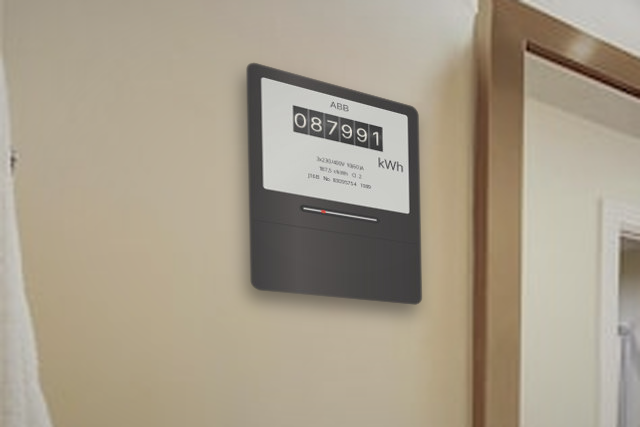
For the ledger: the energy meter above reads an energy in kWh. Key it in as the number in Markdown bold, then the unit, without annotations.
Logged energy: **87991** kWh
